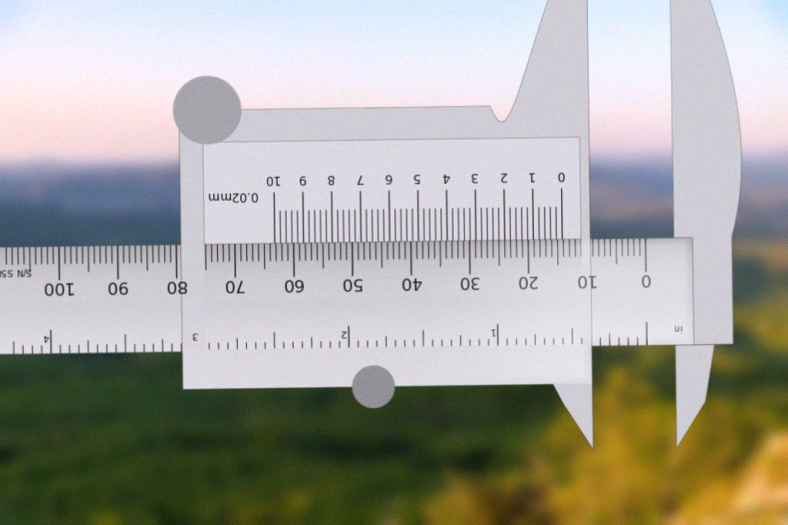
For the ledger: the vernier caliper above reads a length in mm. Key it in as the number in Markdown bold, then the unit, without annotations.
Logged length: **14.2** mm
